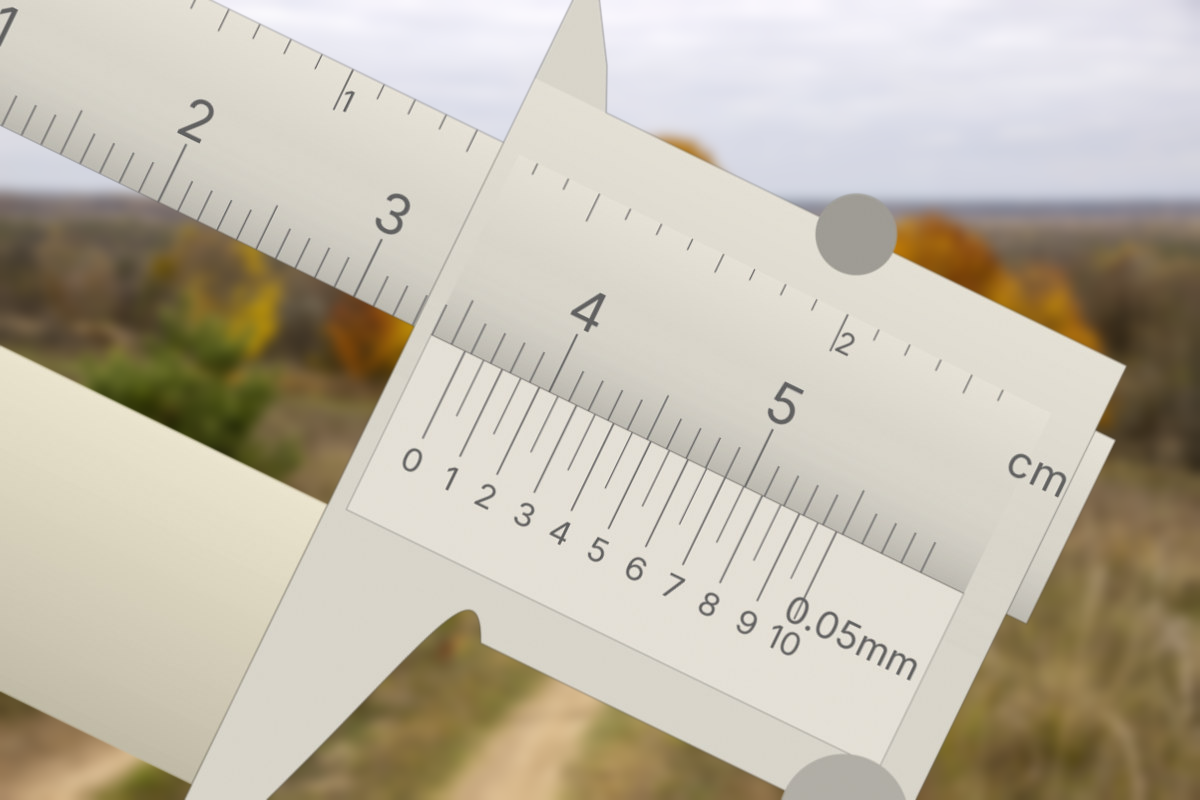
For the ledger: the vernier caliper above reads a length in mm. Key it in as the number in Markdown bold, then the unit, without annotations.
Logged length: **35.7** mm
